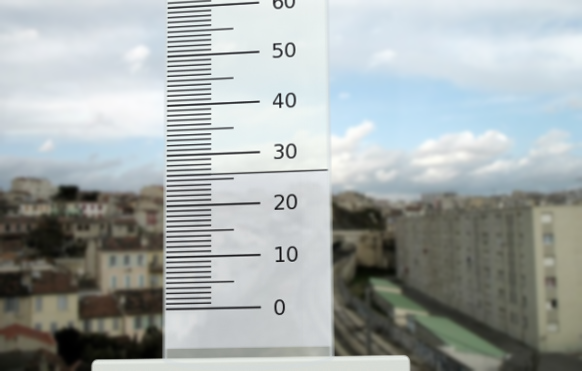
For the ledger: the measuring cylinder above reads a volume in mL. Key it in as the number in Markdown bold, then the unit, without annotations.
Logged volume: **26** mL
